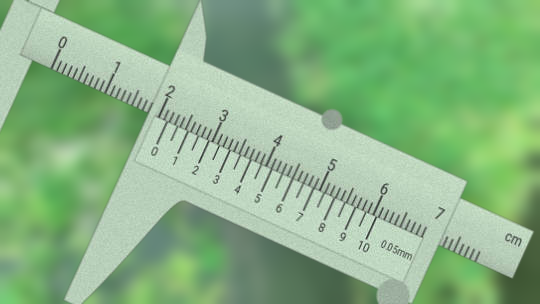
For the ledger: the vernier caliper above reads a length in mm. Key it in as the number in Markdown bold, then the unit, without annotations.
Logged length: **21.6** mm
